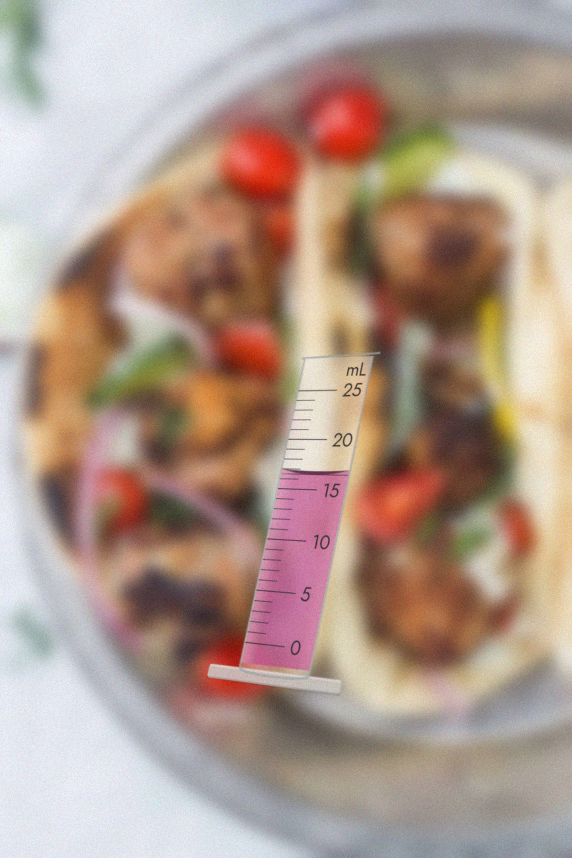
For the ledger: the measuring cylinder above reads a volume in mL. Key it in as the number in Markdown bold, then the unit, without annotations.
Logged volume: **16.5** mL
